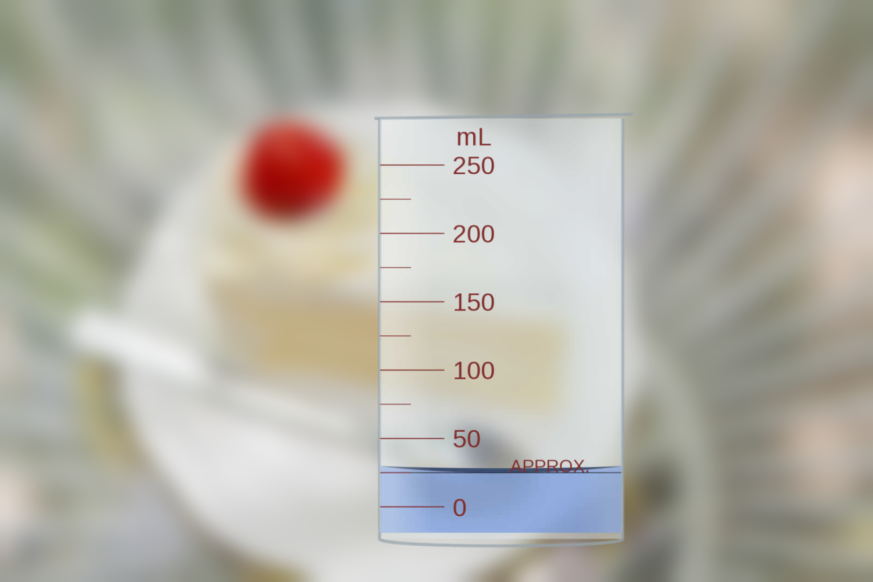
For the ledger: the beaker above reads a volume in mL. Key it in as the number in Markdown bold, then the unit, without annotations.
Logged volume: **25** mL
